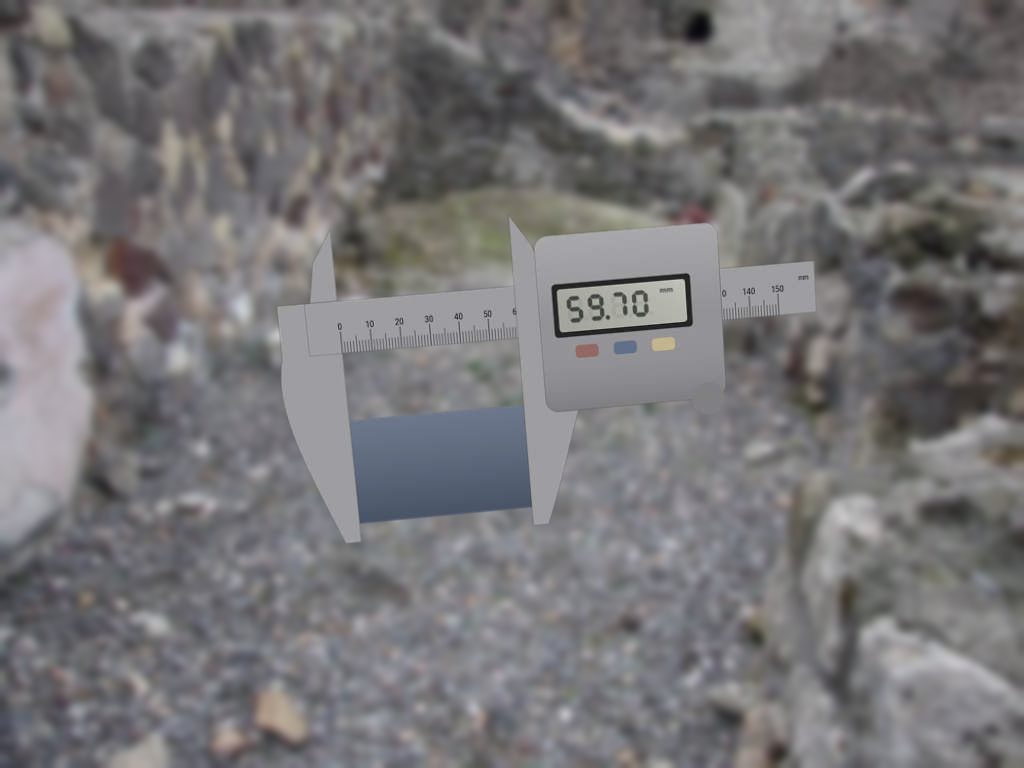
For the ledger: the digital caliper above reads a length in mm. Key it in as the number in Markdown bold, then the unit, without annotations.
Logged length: **59.70** mm
